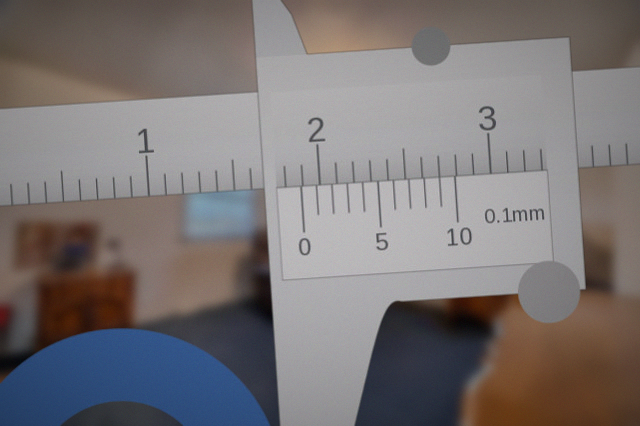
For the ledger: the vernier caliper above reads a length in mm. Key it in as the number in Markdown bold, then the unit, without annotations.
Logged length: **18.9** mm
